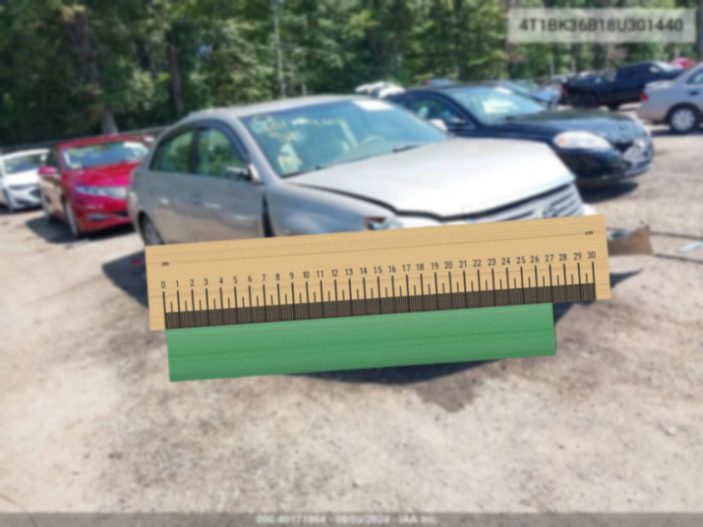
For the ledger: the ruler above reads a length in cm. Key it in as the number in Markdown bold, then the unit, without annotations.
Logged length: **27** cm
